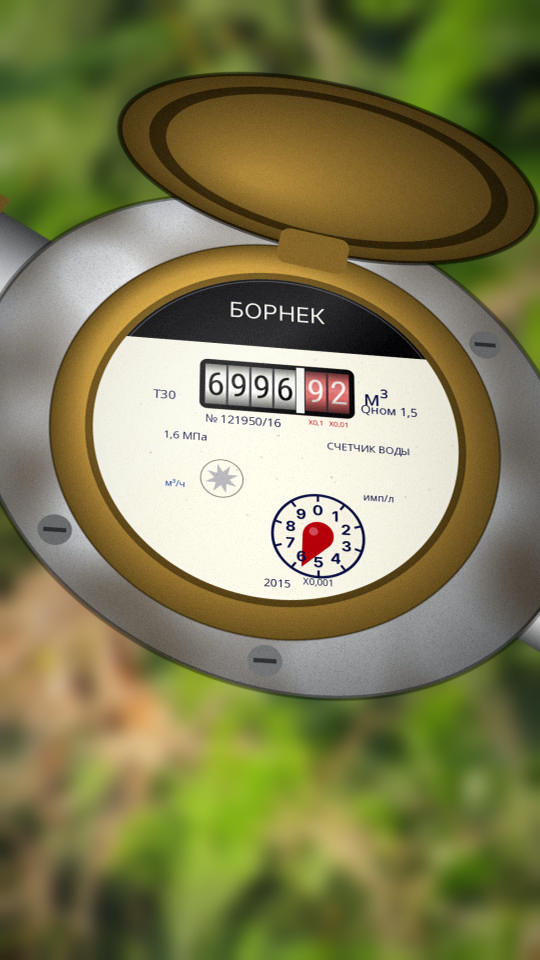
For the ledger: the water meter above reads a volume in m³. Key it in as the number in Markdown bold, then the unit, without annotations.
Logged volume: **6996.925** m³
